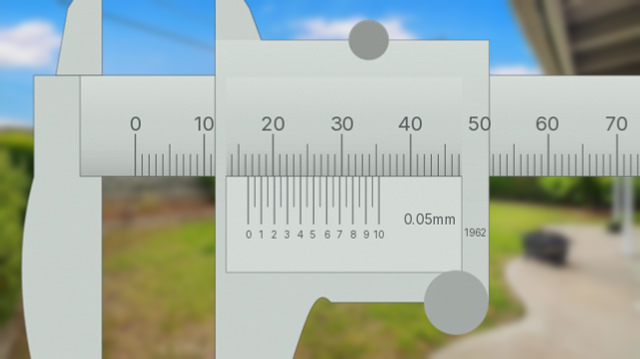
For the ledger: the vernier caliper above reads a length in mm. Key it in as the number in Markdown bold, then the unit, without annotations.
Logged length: **16.4** mm
